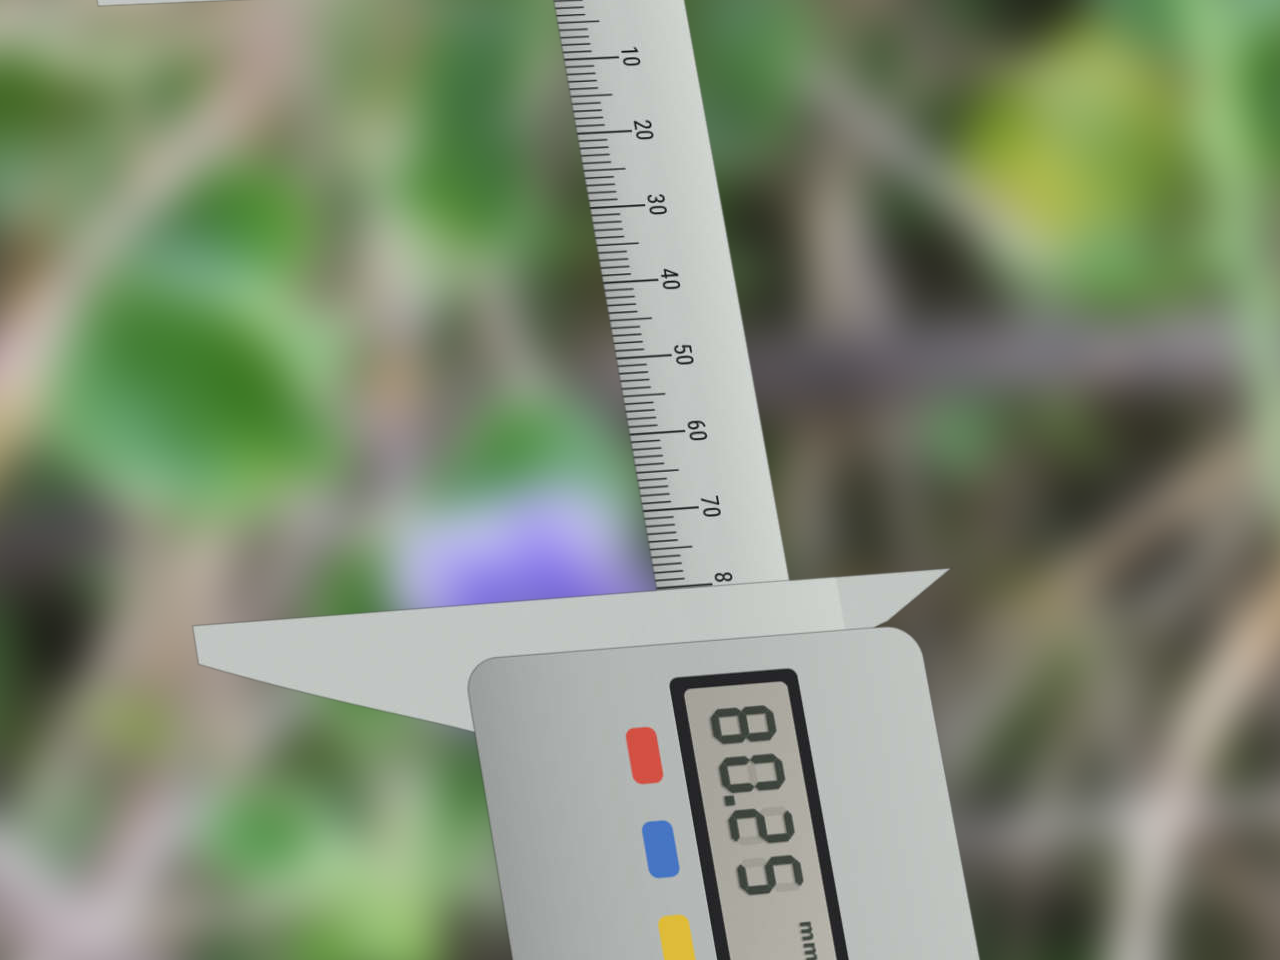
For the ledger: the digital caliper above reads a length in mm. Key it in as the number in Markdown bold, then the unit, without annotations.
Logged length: **80.25** mm
